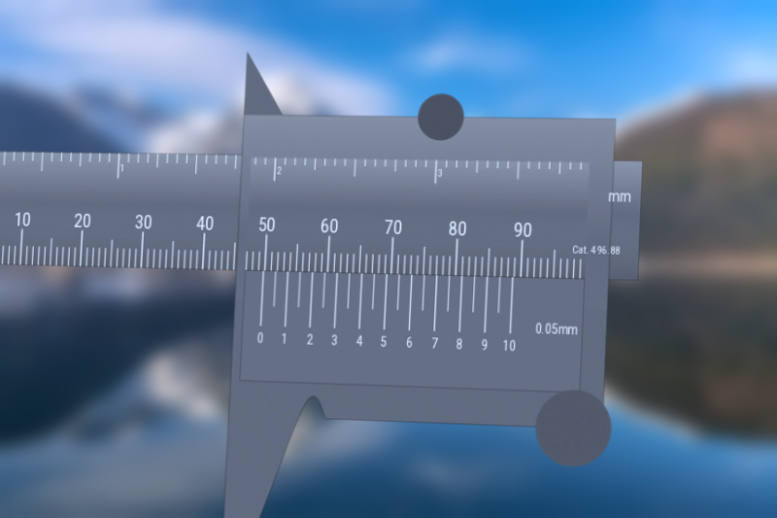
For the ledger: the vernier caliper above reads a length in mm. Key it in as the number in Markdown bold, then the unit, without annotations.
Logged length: **49.8** mm
